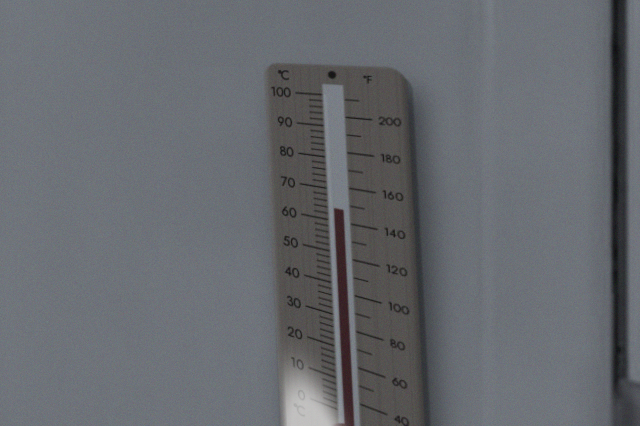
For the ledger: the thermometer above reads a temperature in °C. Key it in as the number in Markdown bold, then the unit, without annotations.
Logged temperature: **64** °C
